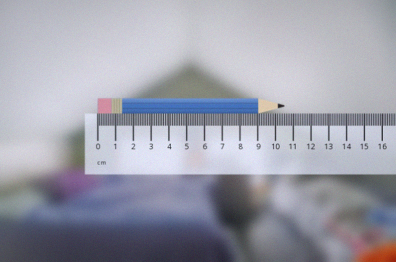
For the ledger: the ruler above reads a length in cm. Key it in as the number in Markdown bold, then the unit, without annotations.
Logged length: **10.5** cm
